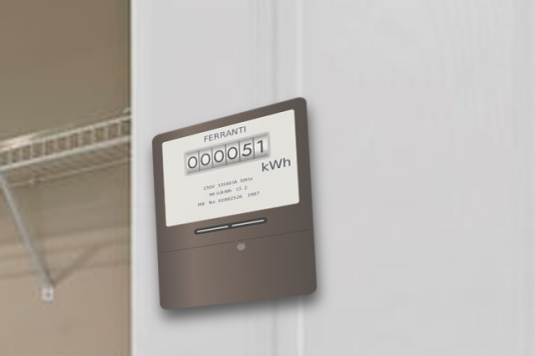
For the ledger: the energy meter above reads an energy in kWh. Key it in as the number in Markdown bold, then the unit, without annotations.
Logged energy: **51** kWh
